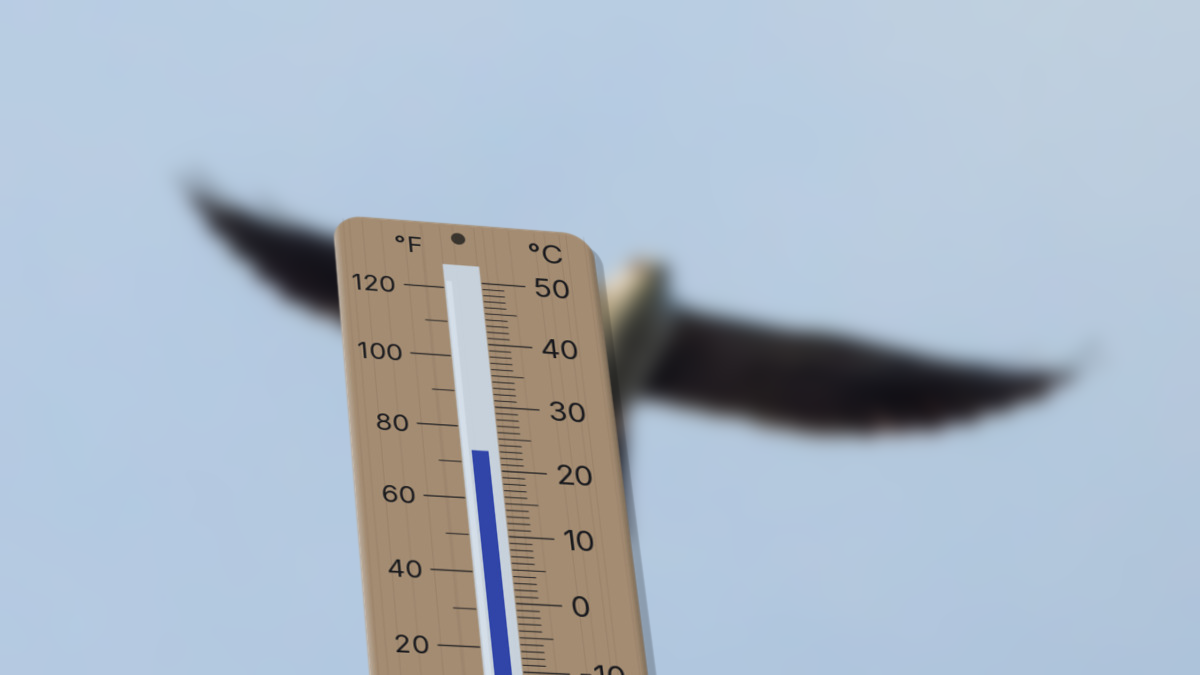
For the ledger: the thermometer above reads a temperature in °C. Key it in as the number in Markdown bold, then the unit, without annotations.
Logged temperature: **23** °C
